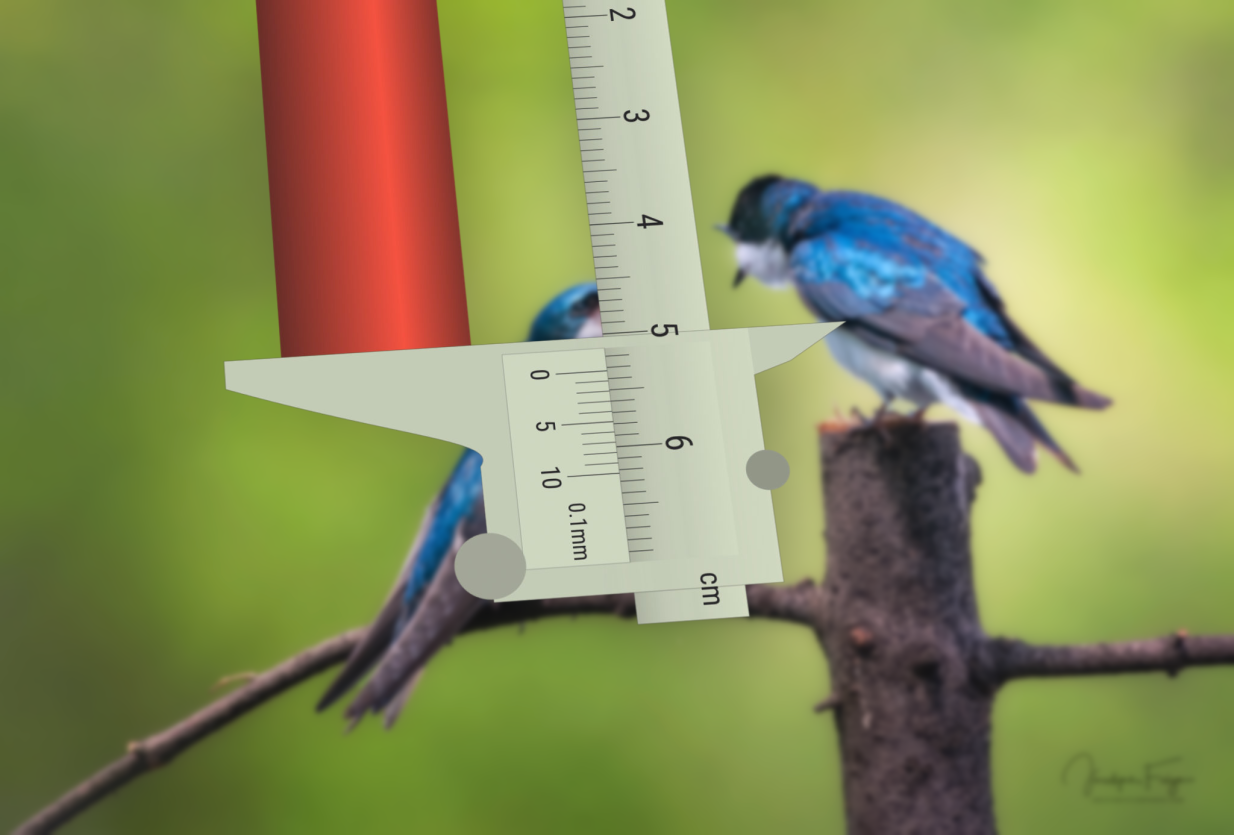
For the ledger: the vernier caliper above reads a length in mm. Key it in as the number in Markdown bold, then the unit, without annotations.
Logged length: **53.3** mm
